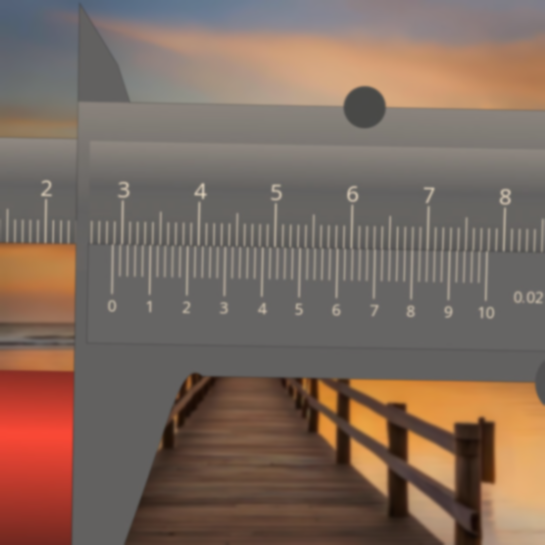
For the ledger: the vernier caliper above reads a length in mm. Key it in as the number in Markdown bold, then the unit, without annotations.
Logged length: **28.8** mm
